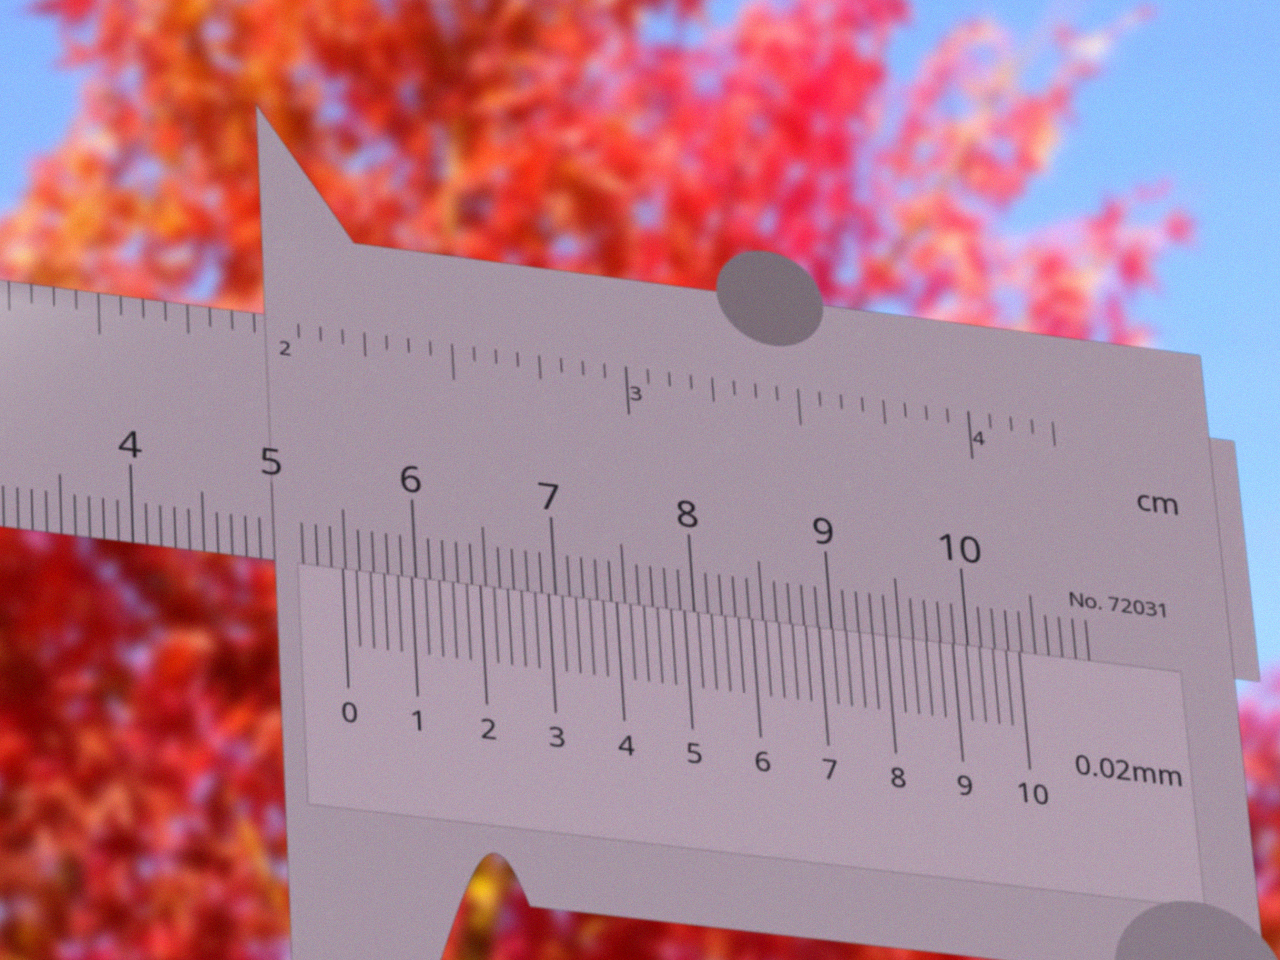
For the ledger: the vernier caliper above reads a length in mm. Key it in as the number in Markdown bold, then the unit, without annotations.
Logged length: **54.8** mm
